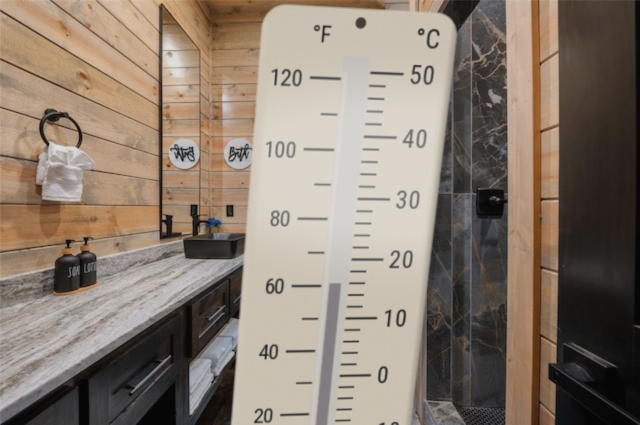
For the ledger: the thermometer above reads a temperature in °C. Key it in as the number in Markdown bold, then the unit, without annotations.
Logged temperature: **16** °C
